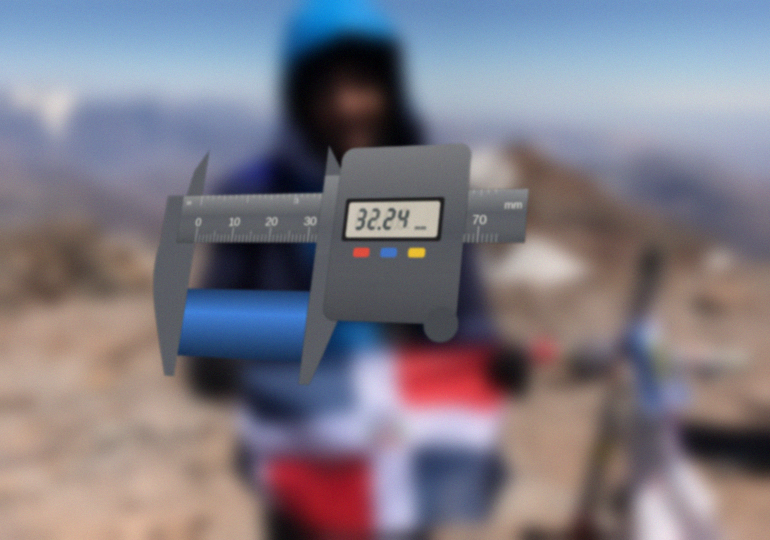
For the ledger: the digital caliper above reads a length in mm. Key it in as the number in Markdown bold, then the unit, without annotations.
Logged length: **32.24** mm
